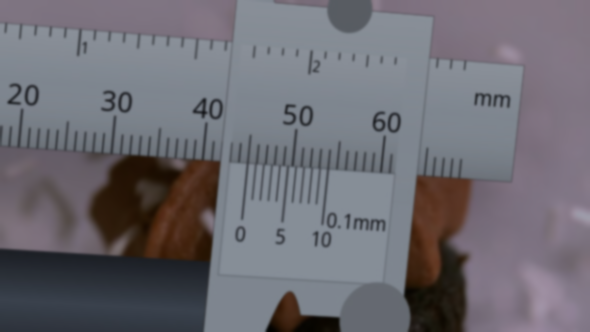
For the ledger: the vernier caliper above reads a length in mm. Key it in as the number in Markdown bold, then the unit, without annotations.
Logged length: **45.0** mm
